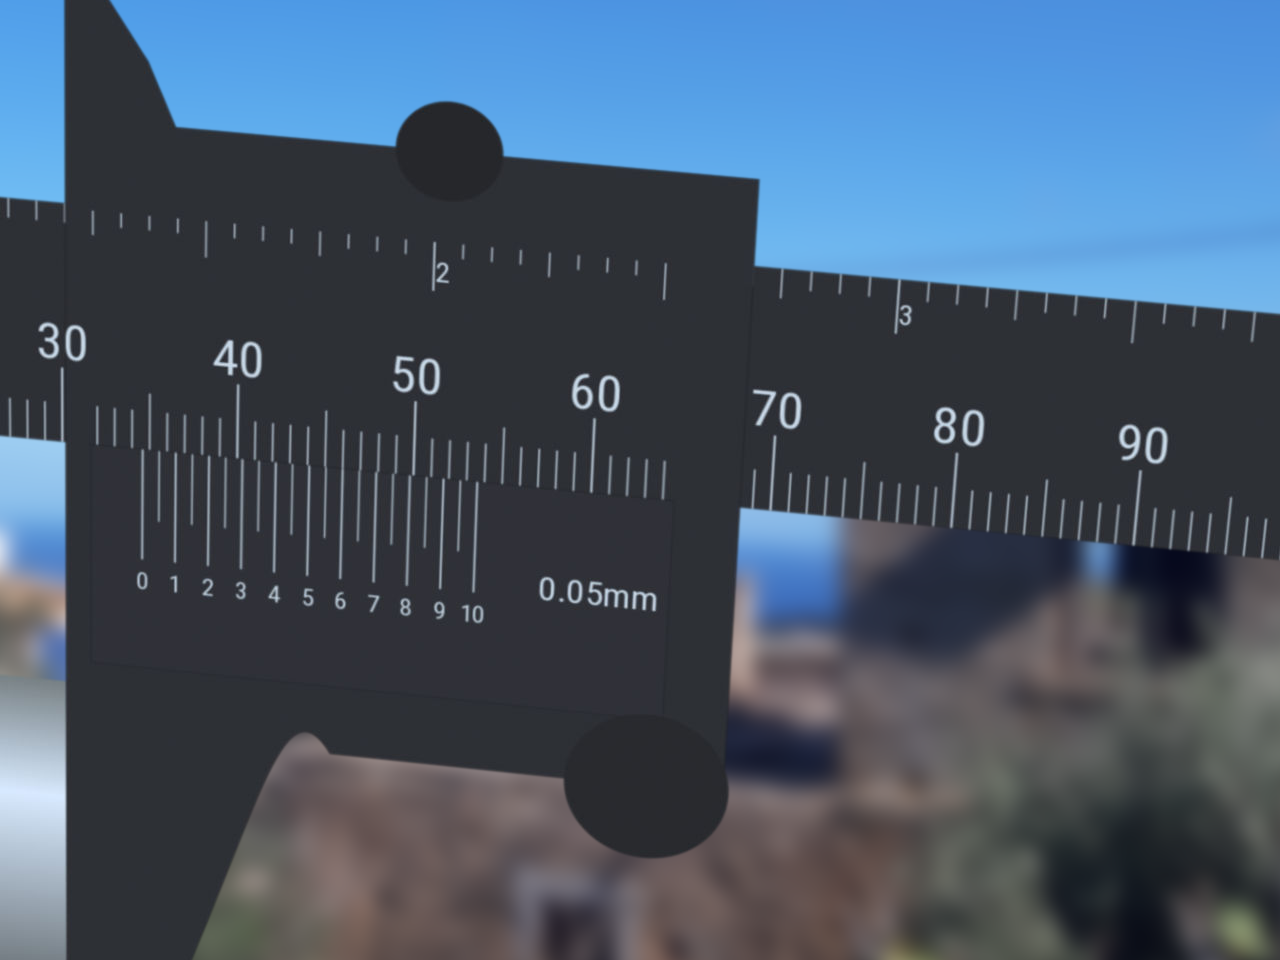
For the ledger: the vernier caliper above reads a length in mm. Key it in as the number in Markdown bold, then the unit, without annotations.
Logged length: **34.6** mm
